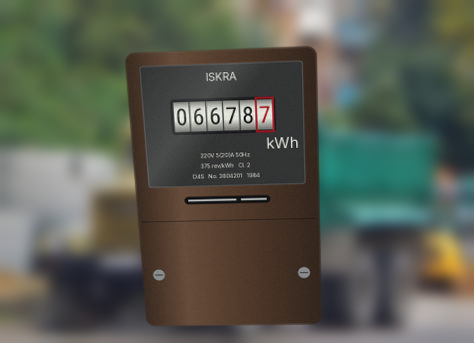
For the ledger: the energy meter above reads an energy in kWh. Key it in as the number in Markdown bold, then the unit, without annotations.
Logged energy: **6678.7** kWh
